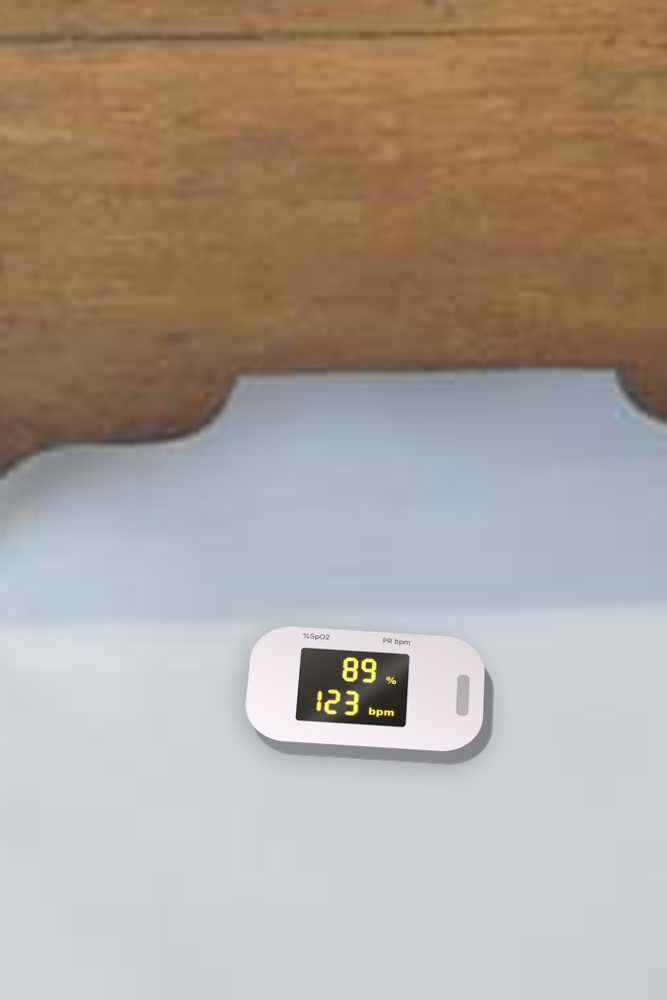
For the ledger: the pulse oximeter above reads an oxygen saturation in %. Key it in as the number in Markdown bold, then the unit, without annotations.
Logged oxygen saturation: **89** %
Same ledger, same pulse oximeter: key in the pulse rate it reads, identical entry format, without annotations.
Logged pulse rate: **123** bpm
